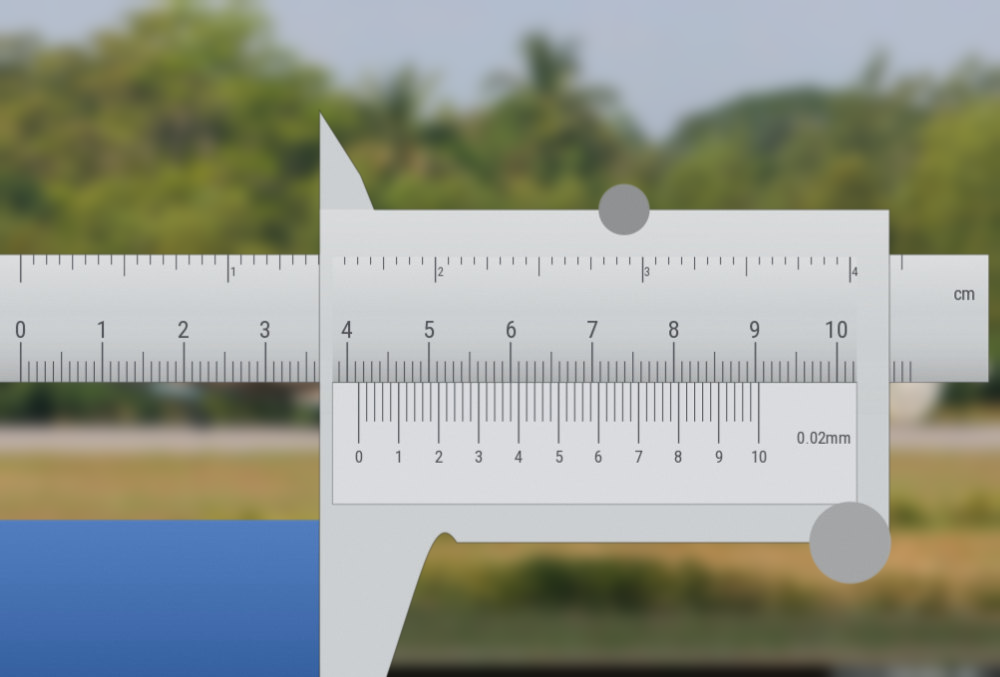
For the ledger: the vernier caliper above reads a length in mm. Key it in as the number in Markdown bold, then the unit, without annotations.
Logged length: **41.4** mm
